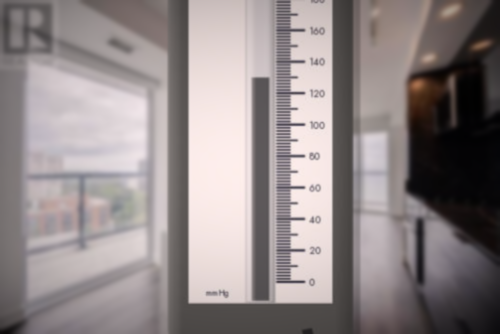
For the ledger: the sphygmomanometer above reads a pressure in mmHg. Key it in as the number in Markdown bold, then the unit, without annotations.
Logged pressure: **130** mmHg
